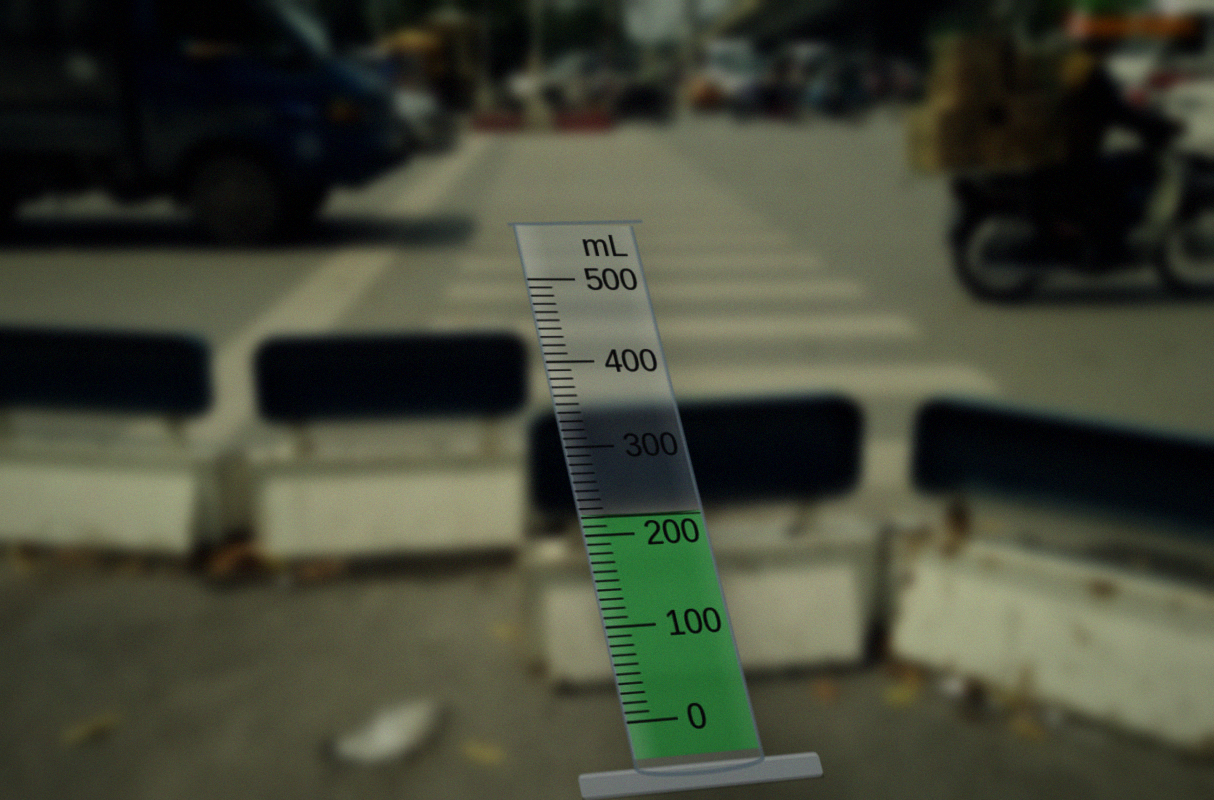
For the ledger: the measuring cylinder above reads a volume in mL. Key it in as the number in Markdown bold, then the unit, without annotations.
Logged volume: **220** mL
